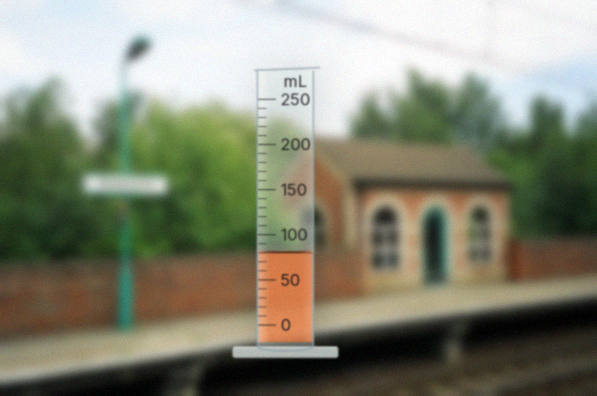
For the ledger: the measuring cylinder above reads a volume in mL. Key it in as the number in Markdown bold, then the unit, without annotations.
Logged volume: **80** mL
